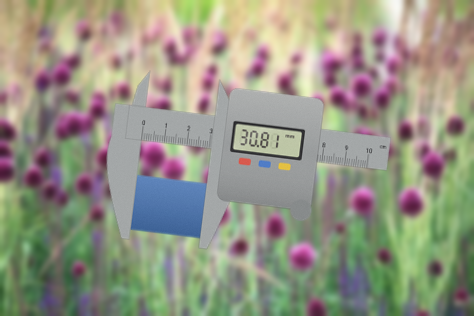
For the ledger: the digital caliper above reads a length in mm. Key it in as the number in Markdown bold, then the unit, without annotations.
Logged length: **30.81** mm
